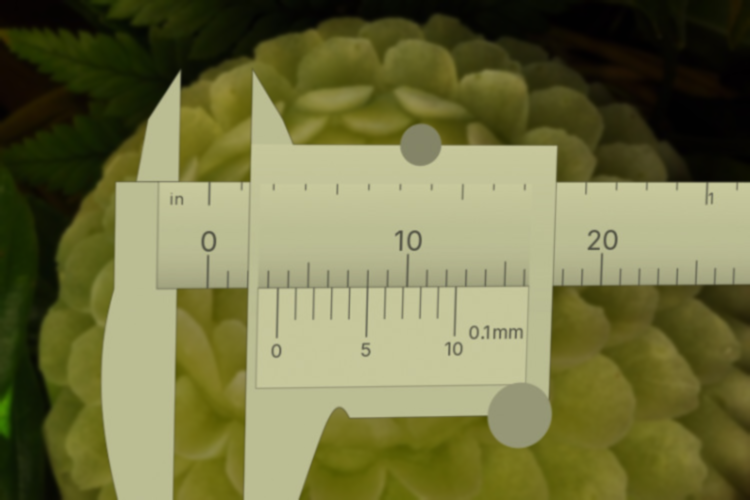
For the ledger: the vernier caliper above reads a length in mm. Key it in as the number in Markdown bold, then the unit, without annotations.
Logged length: **3.5** mm
